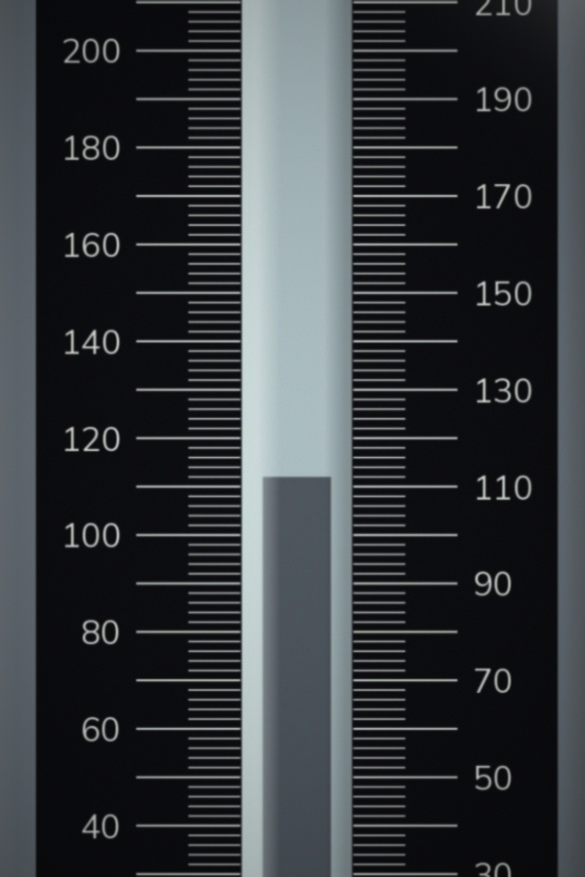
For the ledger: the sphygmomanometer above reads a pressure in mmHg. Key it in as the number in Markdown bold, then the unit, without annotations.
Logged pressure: **112** mmHg
